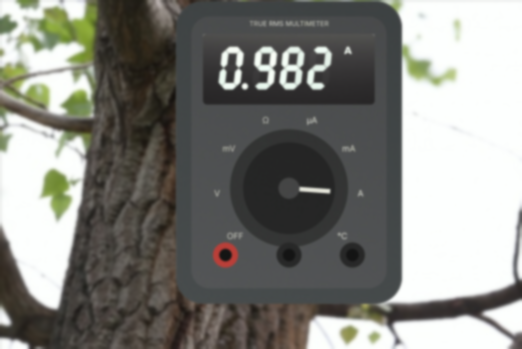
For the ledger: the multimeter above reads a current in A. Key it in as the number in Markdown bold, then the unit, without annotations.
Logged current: **0.982** A
